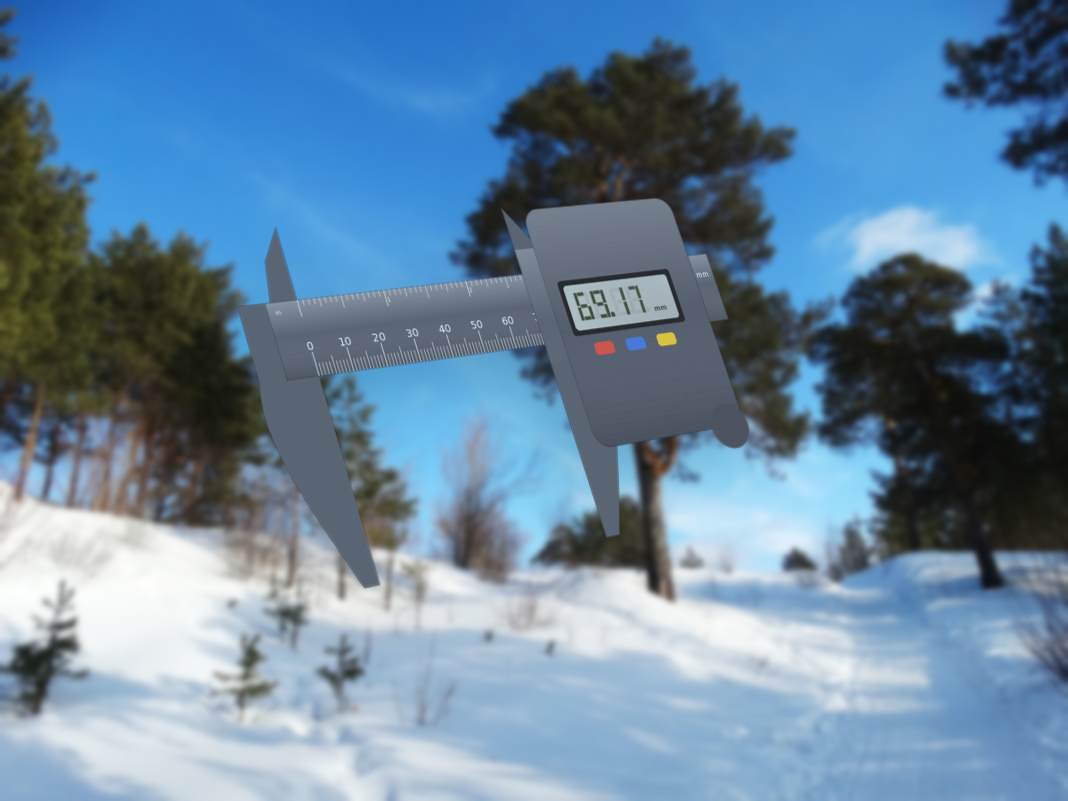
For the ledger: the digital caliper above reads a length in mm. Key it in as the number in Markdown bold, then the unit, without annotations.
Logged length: **69.17** mm
